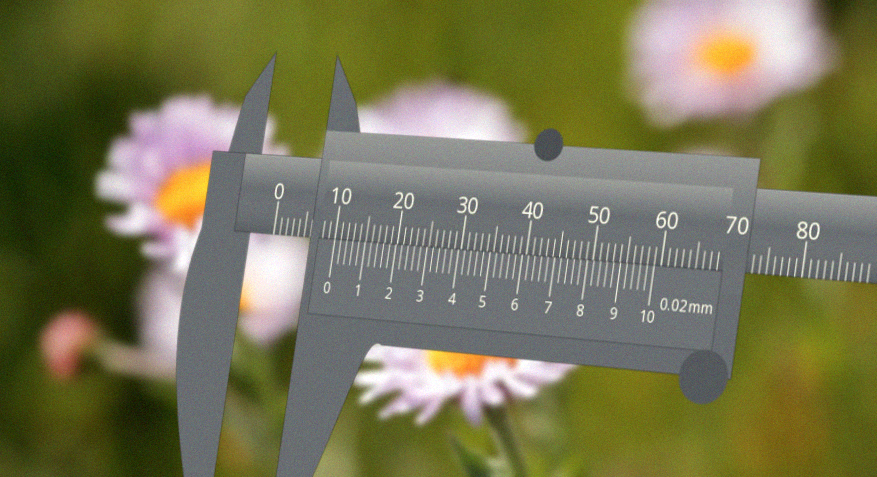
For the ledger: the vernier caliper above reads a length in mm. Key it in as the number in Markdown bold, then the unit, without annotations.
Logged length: **10.0** mm
